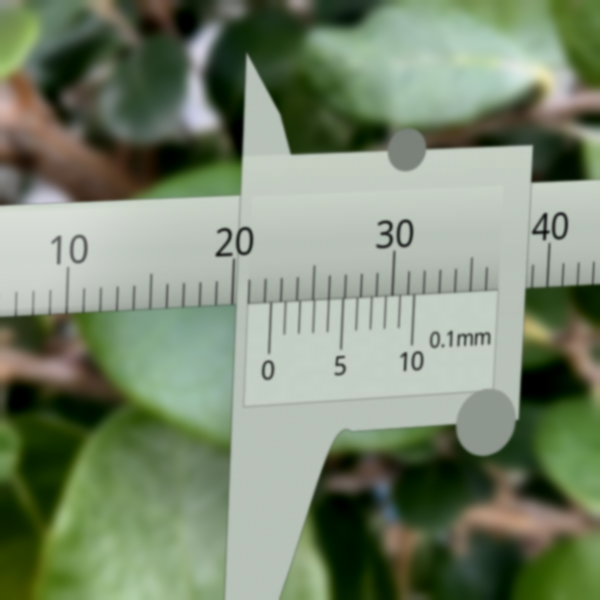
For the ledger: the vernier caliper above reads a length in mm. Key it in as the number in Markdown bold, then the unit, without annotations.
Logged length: **22.4** mm
